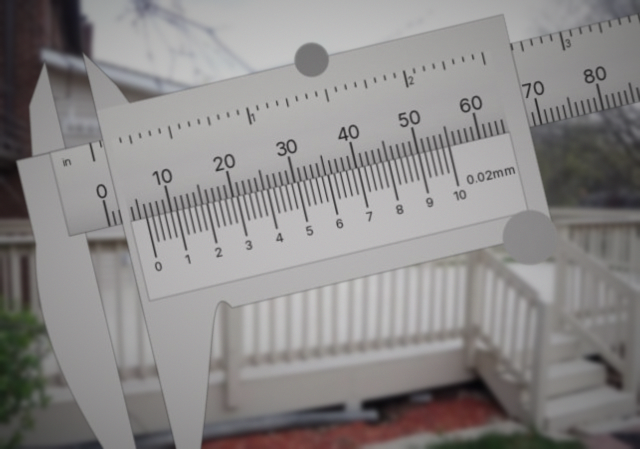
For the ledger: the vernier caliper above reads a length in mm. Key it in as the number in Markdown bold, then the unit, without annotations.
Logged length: **6.0** mm
